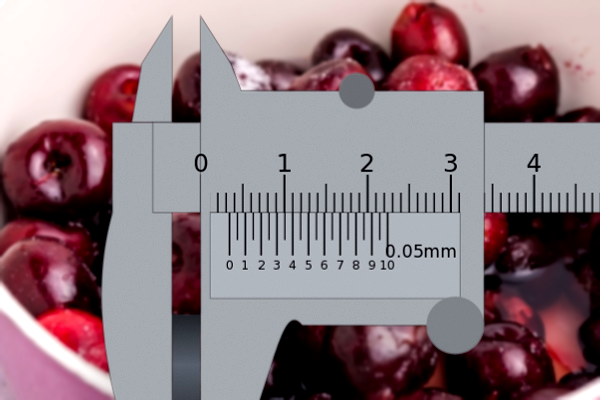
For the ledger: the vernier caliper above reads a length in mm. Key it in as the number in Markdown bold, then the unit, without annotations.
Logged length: **3.4** mm
